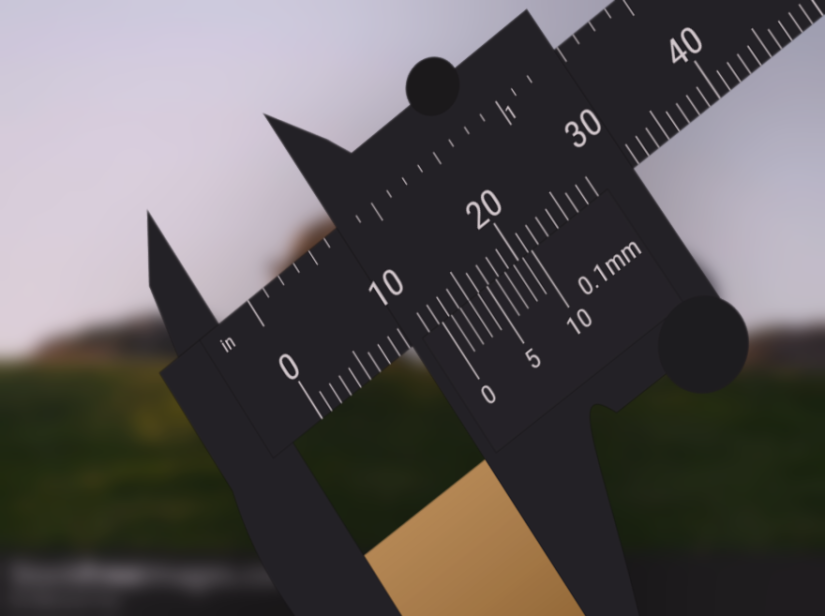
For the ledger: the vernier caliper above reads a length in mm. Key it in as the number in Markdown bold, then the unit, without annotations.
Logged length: **12.3** mm
